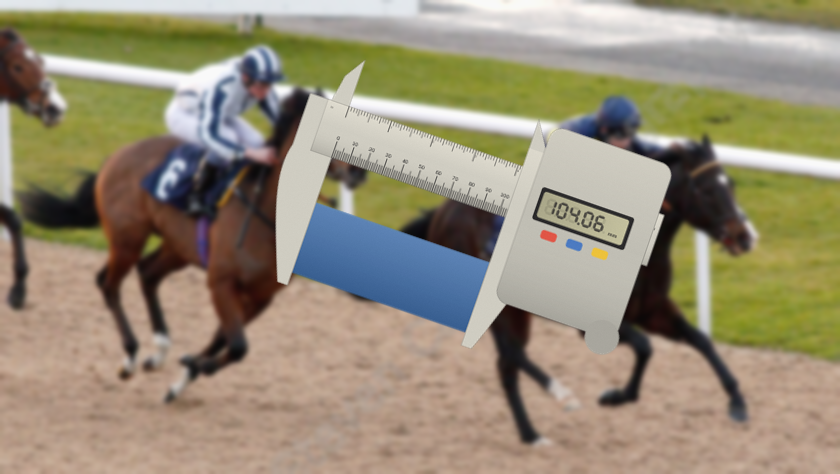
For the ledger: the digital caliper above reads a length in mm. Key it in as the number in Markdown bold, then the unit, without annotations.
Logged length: **104.06** mm
